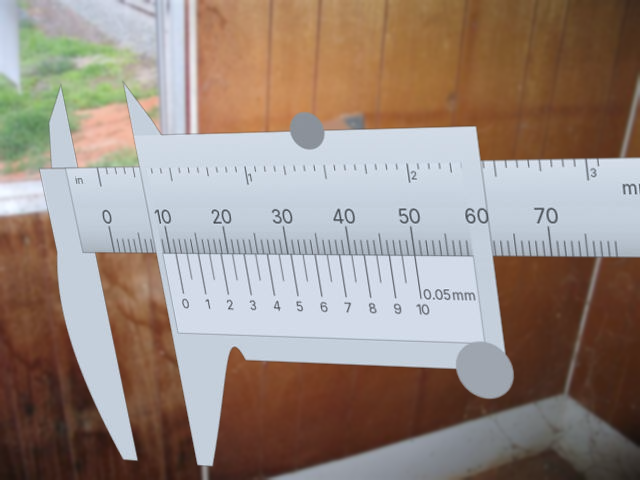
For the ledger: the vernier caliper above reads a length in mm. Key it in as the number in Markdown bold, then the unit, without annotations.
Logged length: **11.0** mm
